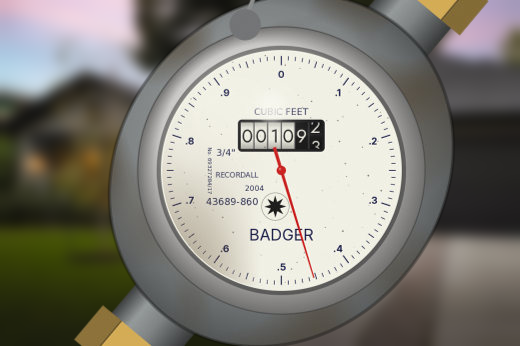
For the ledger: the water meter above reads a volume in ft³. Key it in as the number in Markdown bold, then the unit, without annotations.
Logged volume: **1092.45** ft³
